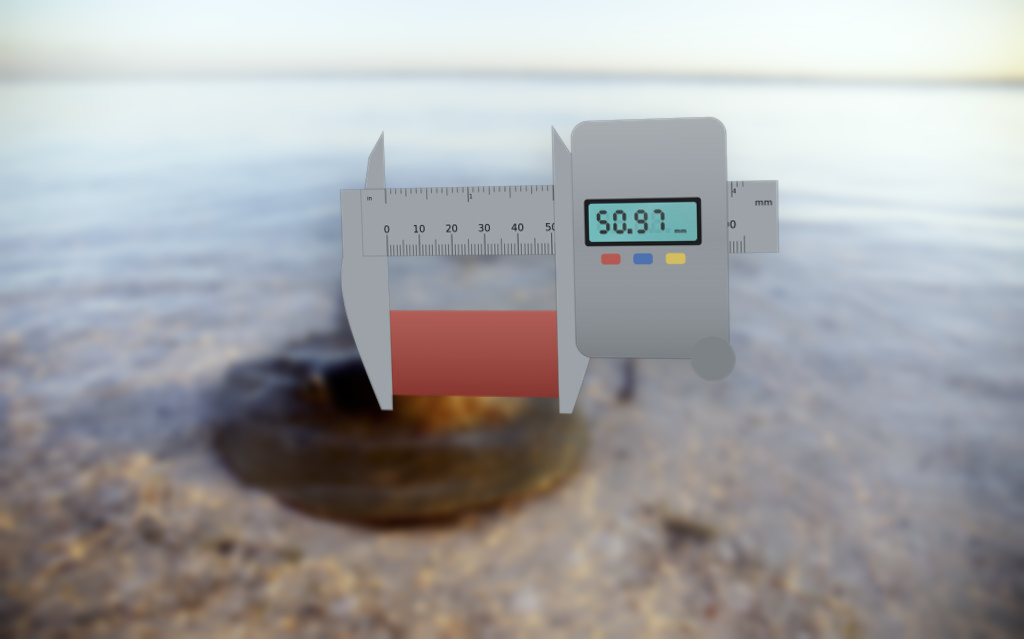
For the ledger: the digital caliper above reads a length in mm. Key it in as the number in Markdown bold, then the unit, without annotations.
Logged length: **50.97** mm
